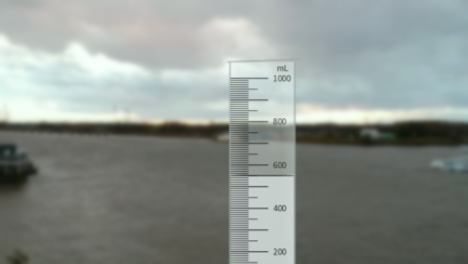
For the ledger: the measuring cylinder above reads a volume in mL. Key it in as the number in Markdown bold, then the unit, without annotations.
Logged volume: **550** mL
